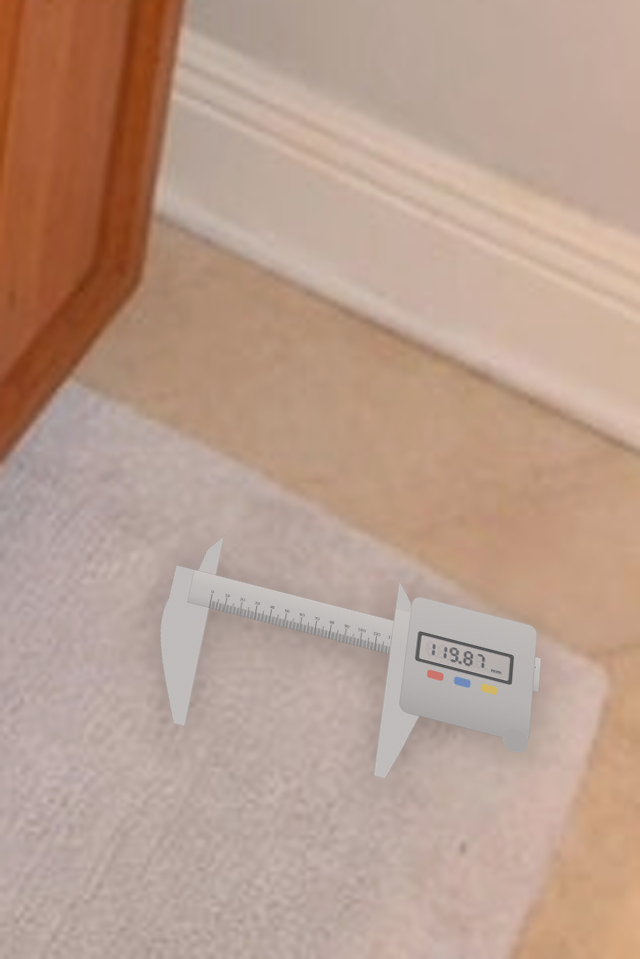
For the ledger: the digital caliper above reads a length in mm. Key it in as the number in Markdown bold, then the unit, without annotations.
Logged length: **119.87** mm
